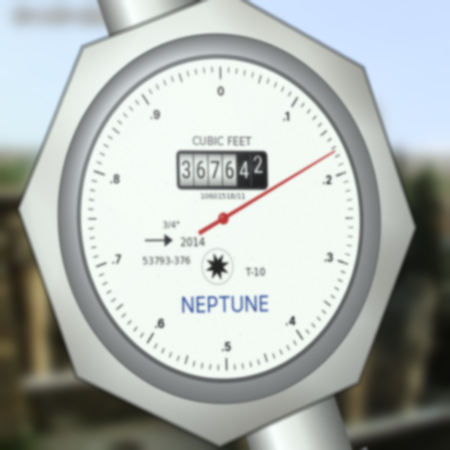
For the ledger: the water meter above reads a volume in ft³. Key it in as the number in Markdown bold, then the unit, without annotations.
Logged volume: **367642.17** ft³
